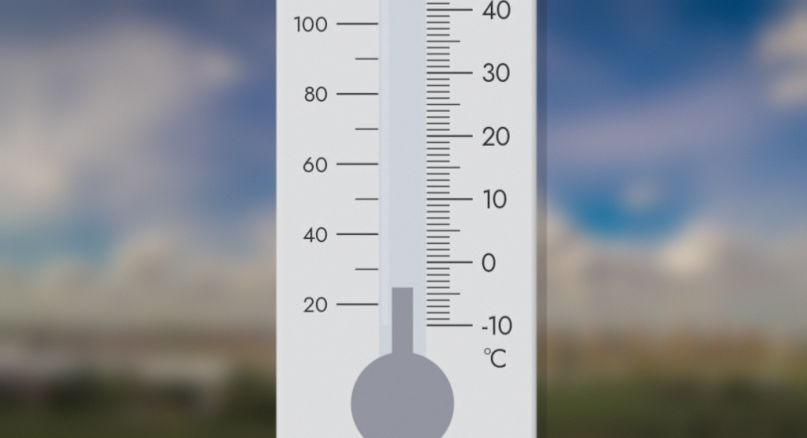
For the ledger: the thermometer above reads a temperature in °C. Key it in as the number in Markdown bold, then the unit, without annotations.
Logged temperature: **-4** °C
